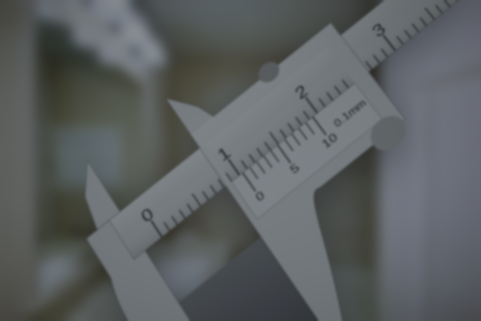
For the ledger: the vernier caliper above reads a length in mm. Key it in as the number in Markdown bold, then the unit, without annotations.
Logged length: **10.4** mm
